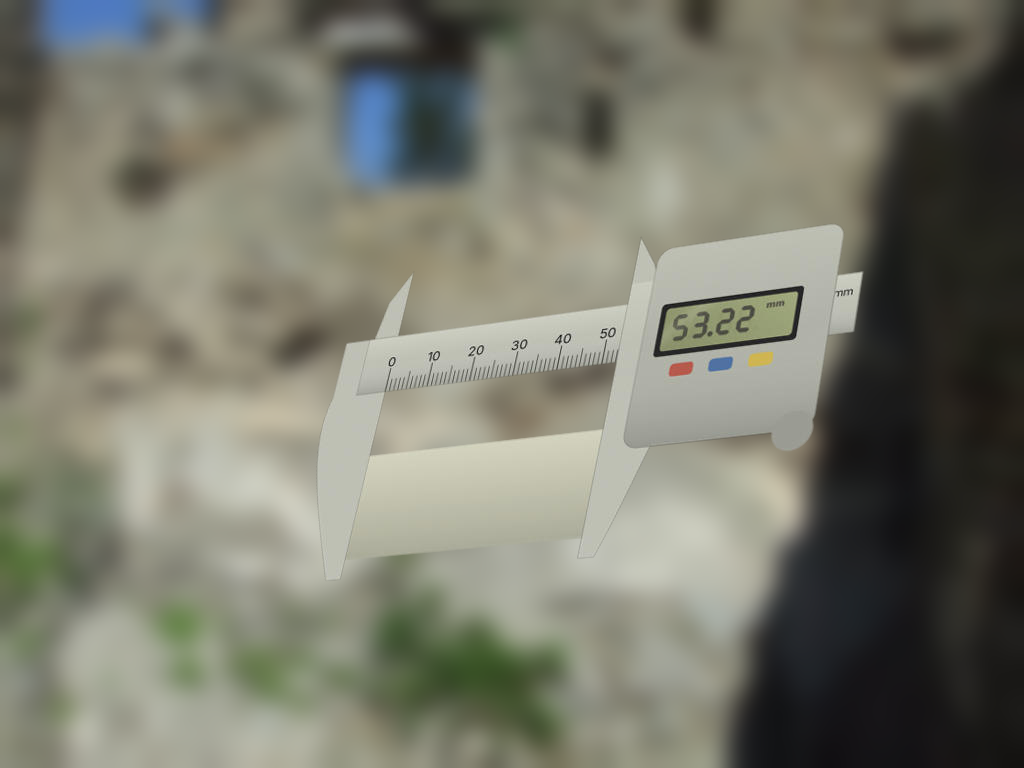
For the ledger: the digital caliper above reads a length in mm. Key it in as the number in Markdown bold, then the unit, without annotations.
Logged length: **53.22** mm
